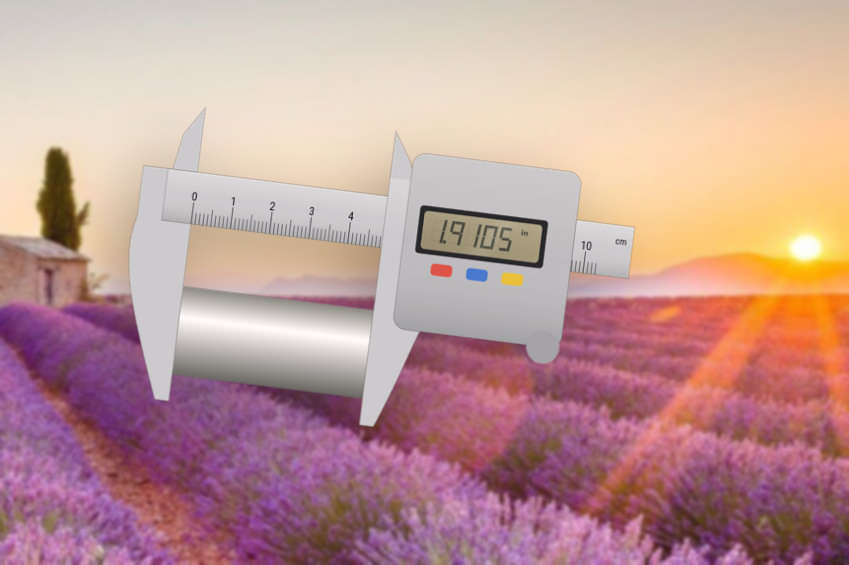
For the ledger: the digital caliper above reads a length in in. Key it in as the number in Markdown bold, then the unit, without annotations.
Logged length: **1.9105** in
